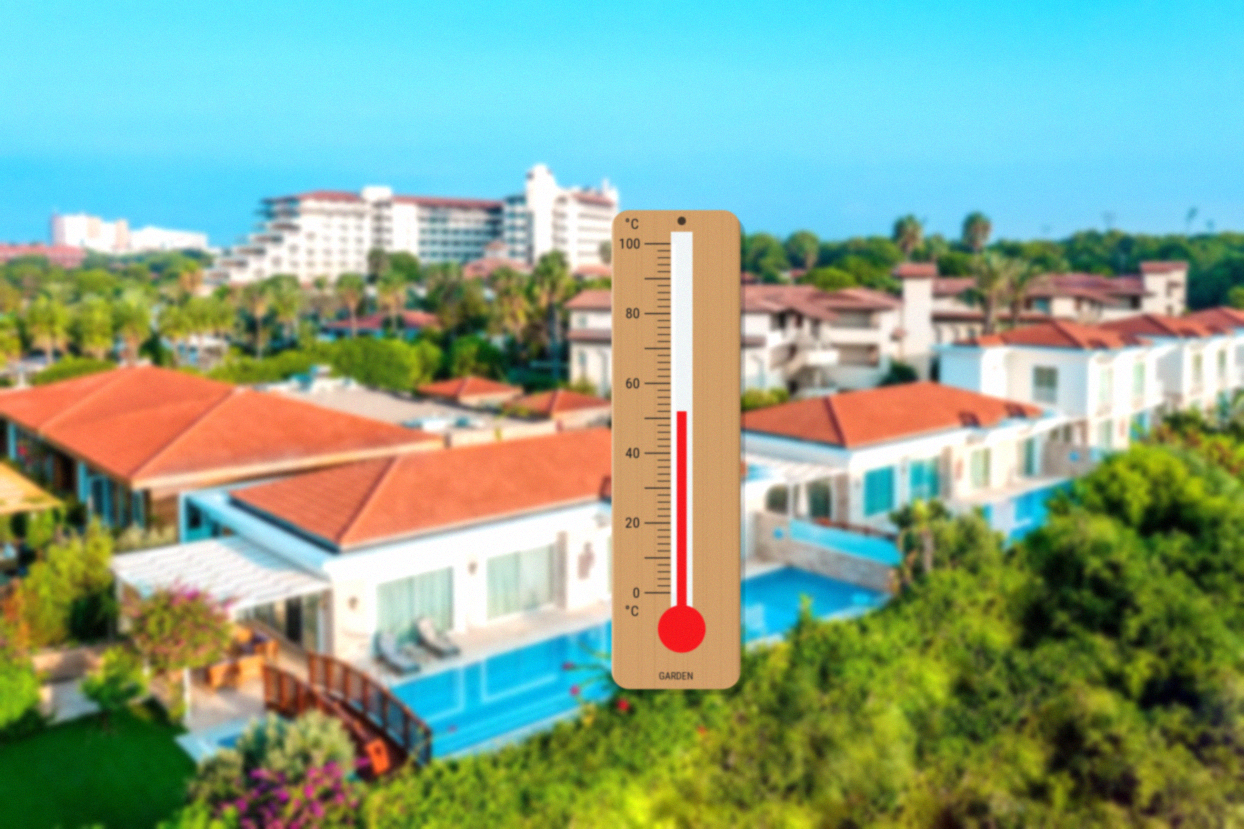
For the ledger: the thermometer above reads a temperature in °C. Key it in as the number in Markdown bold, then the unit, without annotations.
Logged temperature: **52** °C
